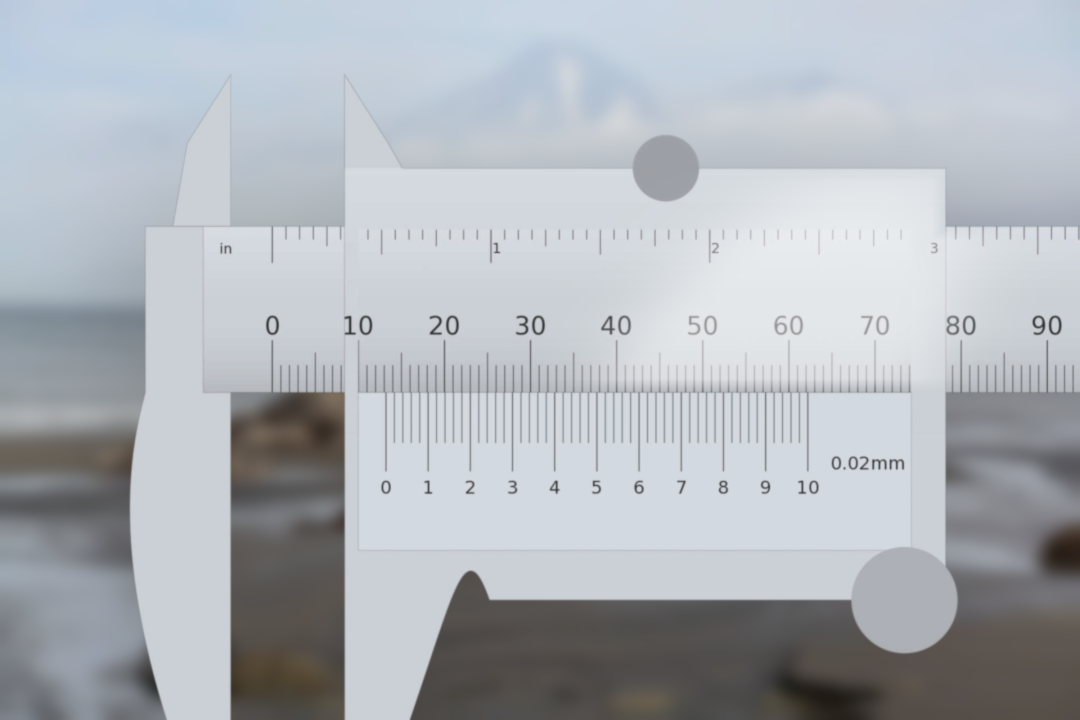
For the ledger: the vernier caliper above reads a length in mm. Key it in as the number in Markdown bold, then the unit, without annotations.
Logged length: **13.2** mm
